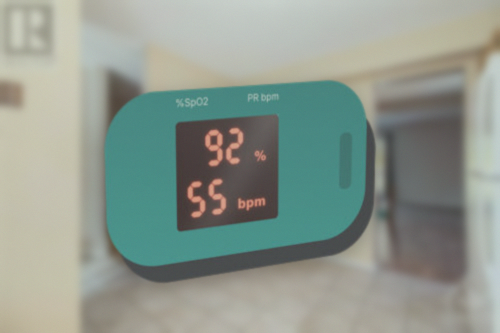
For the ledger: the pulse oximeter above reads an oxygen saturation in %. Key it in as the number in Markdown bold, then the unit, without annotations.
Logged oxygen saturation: **92** %
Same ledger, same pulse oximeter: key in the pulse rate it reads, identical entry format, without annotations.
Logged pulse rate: **55** bpm
